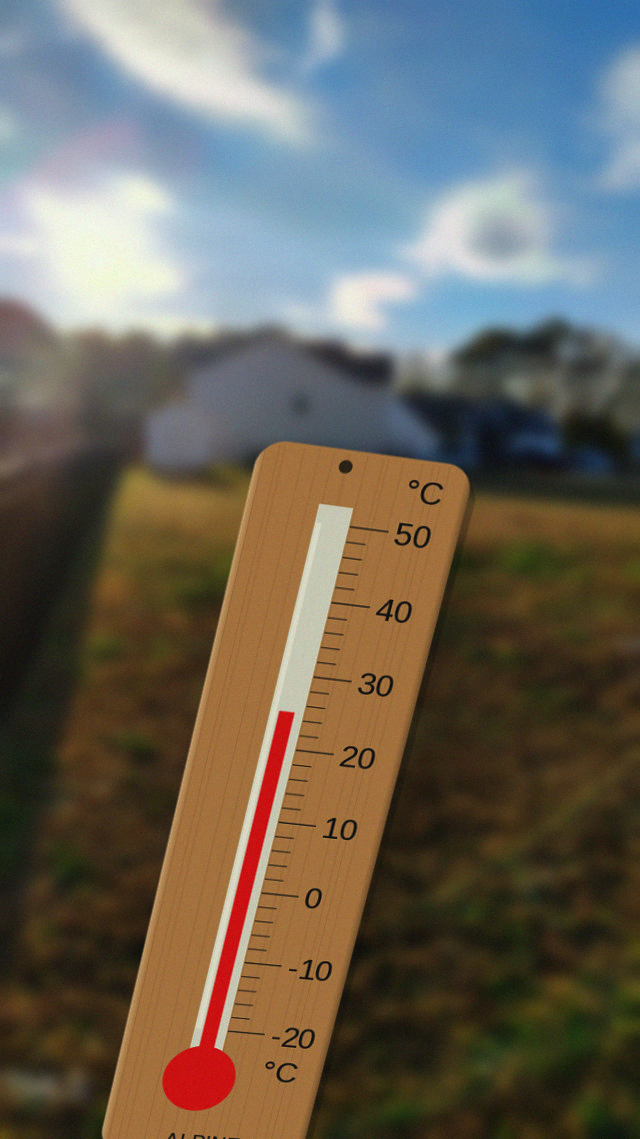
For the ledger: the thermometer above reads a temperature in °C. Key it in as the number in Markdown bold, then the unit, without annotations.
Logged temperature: **25** °C
